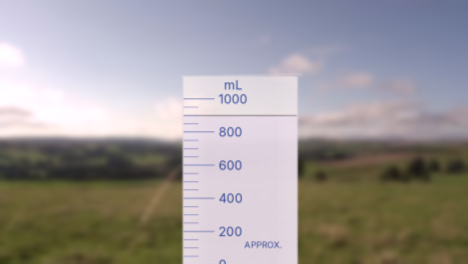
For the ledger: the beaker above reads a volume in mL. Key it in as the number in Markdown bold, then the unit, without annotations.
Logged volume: **900** mL
